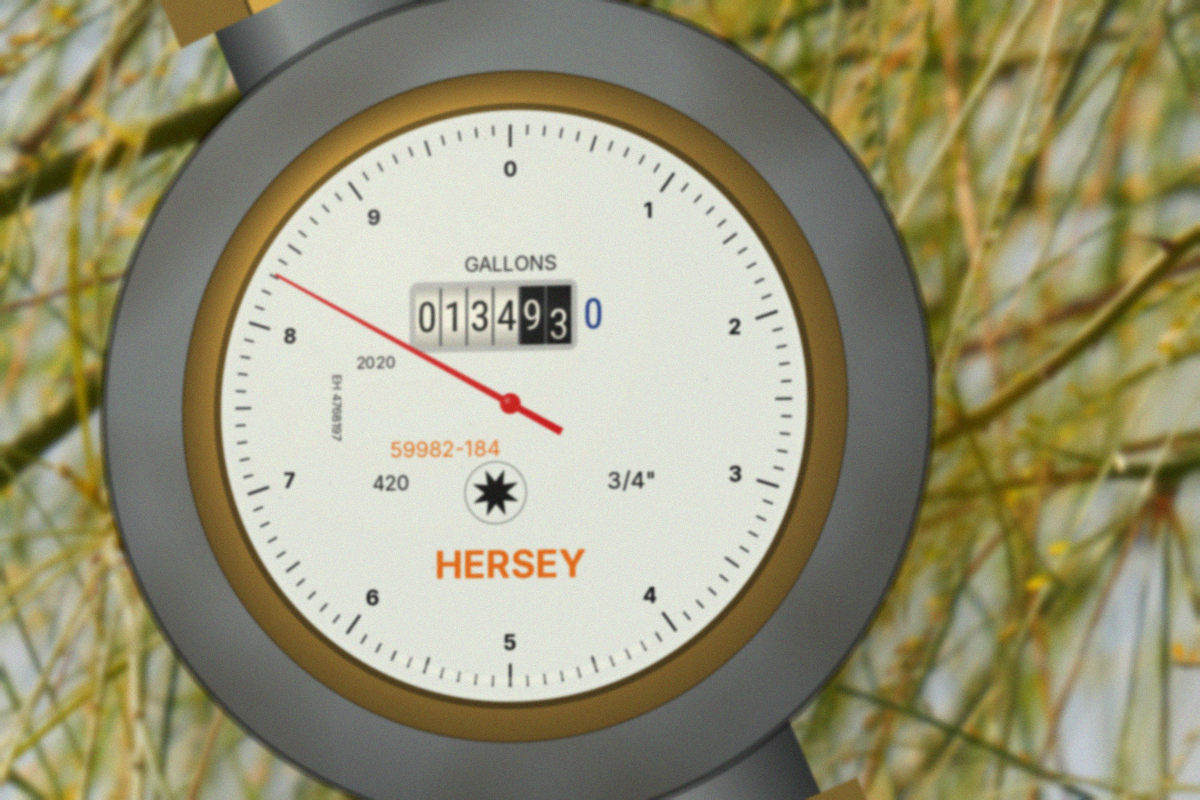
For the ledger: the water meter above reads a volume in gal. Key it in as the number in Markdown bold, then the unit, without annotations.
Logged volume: **134928.3** gal
